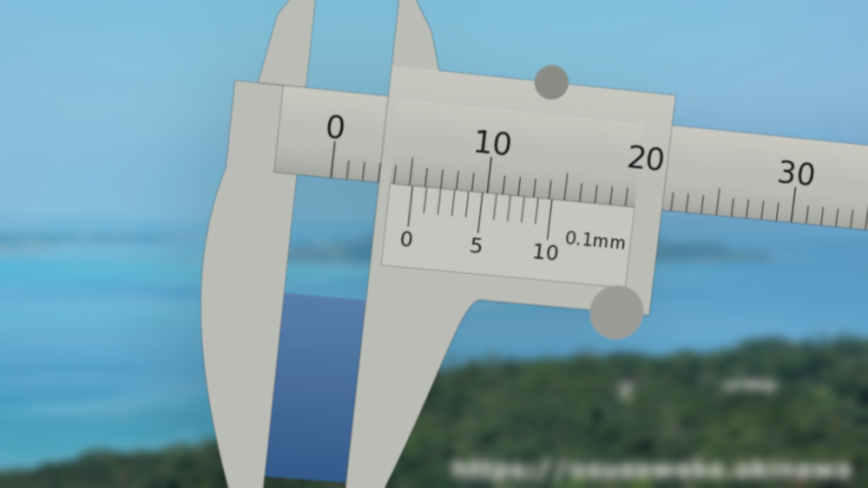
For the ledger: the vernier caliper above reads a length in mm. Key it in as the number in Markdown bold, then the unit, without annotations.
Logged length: **5.2** mm
